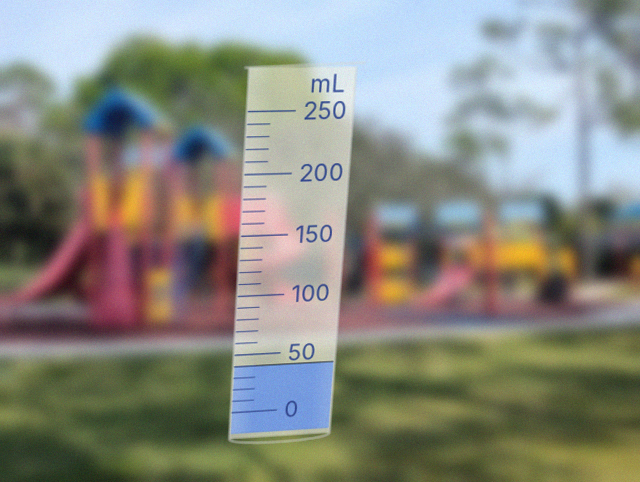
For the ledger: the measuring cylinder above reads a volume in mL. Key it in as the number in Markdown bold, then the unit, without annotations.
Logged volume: **40** mL
